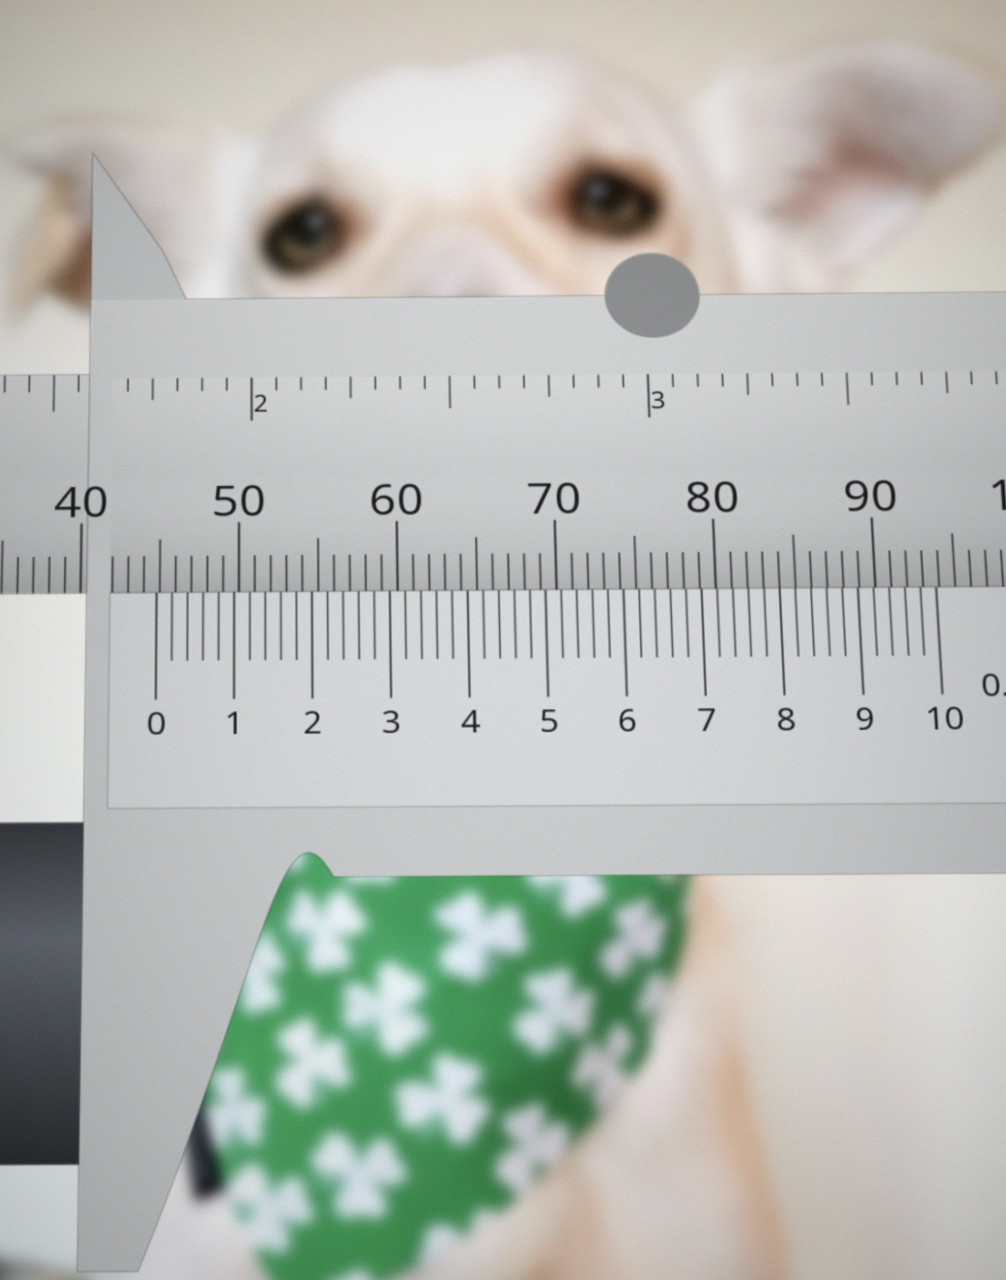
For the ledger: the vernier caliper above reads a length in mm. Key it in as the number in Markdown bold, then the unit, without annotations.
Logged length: **44.8** mm
